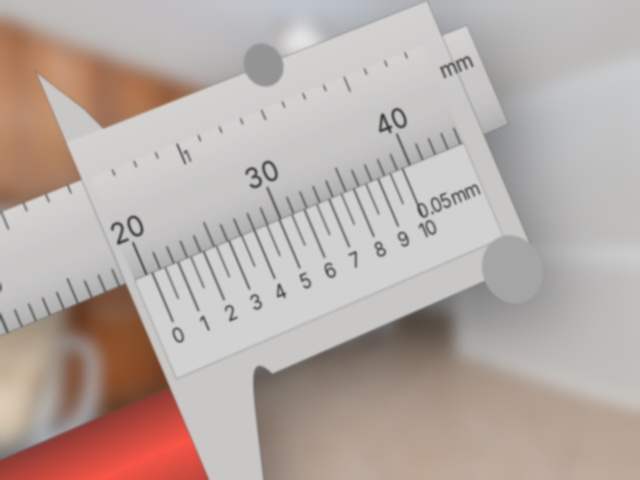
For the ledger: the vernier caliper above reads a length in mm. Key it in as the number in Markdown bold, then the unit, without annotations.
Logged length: **20.4** mm
